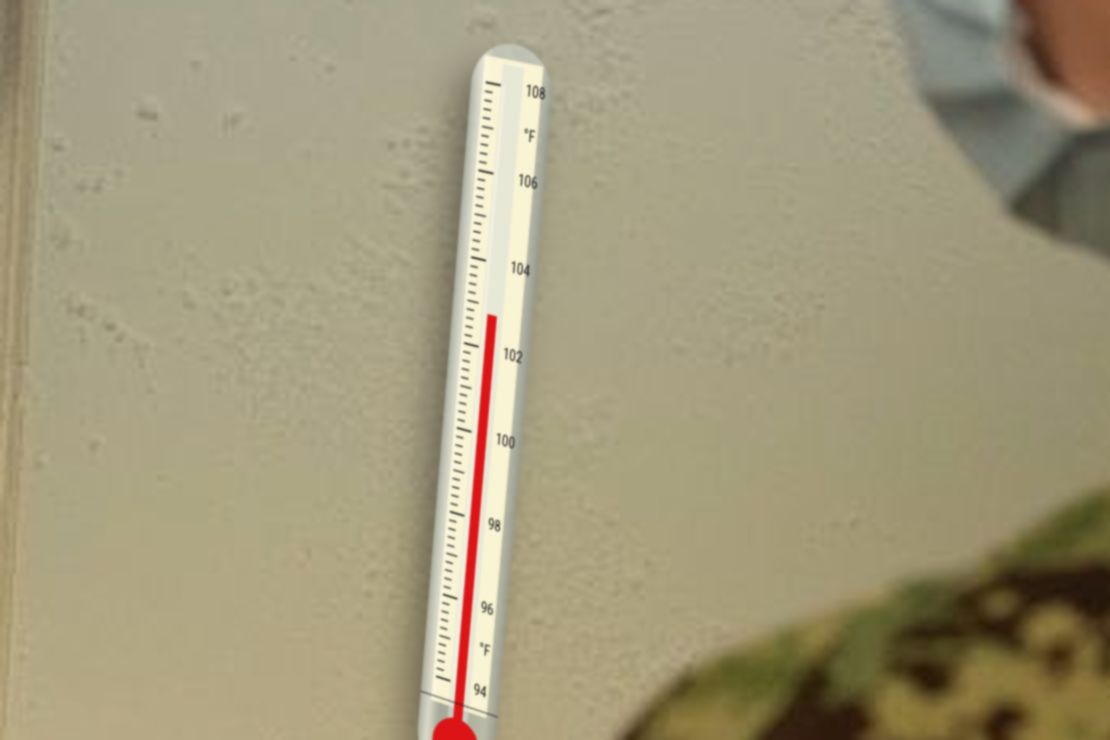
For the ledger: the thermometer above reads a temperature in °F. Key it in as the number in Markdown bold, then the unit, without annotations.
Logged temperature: **102.8** °F
